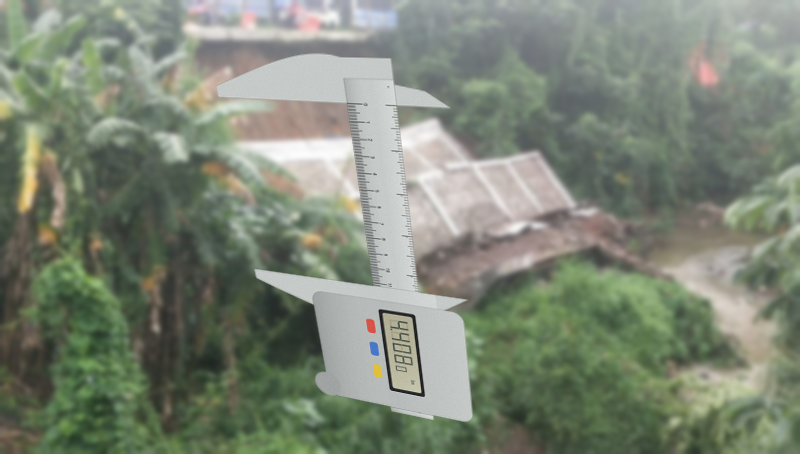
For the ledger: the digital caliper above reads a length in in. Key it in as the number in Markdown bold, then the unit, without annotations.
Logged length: **4.4080** in
